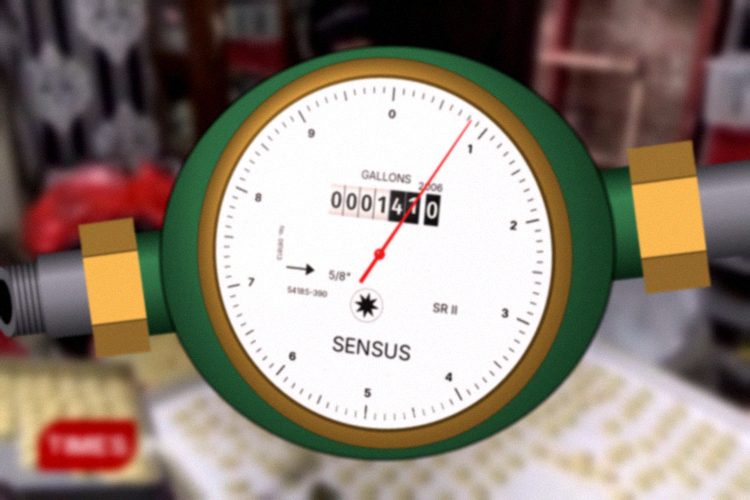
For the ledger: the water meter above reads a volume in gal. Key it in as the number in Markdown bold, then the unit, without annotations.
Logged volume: **1410.8** gal
